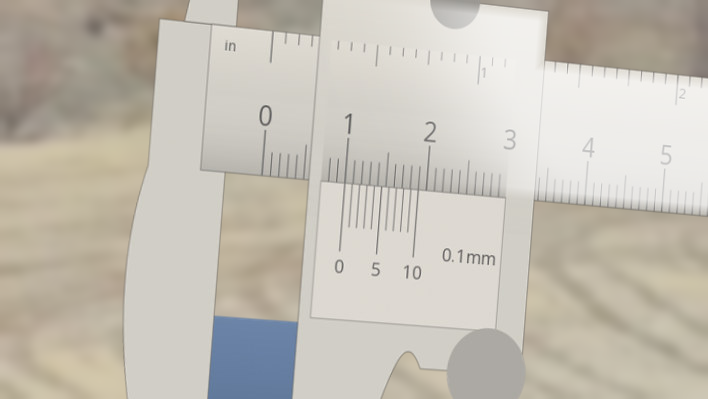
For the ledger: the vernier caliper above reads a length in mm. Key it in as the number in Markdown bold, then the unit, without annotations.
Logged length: **10.0** mm
